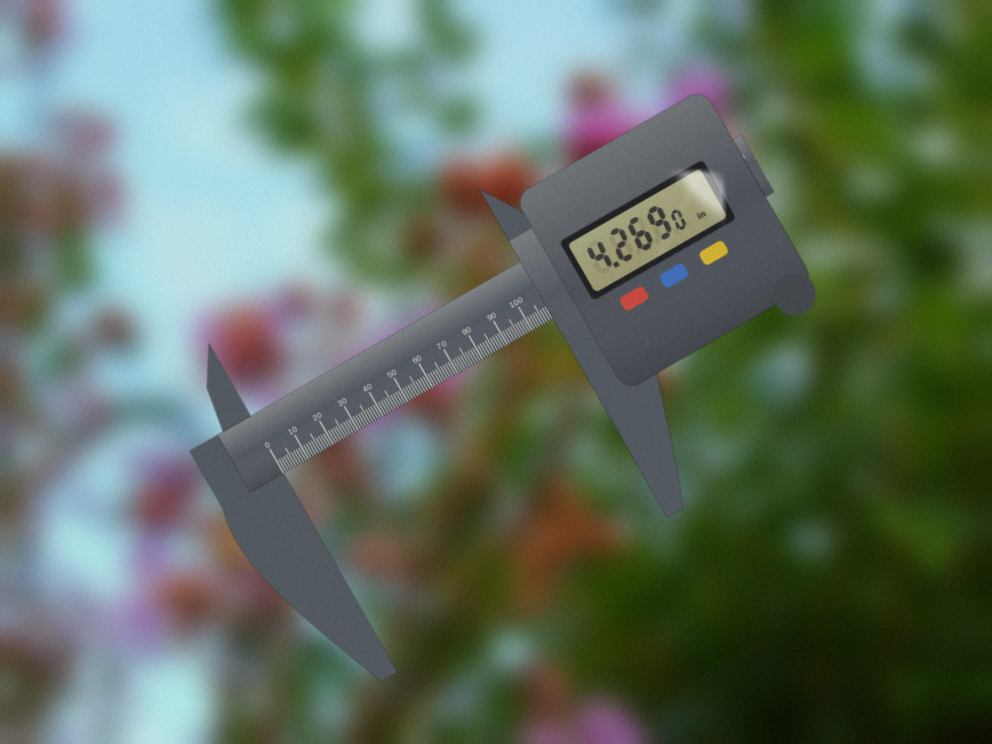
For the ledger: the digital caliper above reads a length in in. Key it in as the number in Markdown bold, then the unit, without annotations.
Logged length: **4.2690** in
